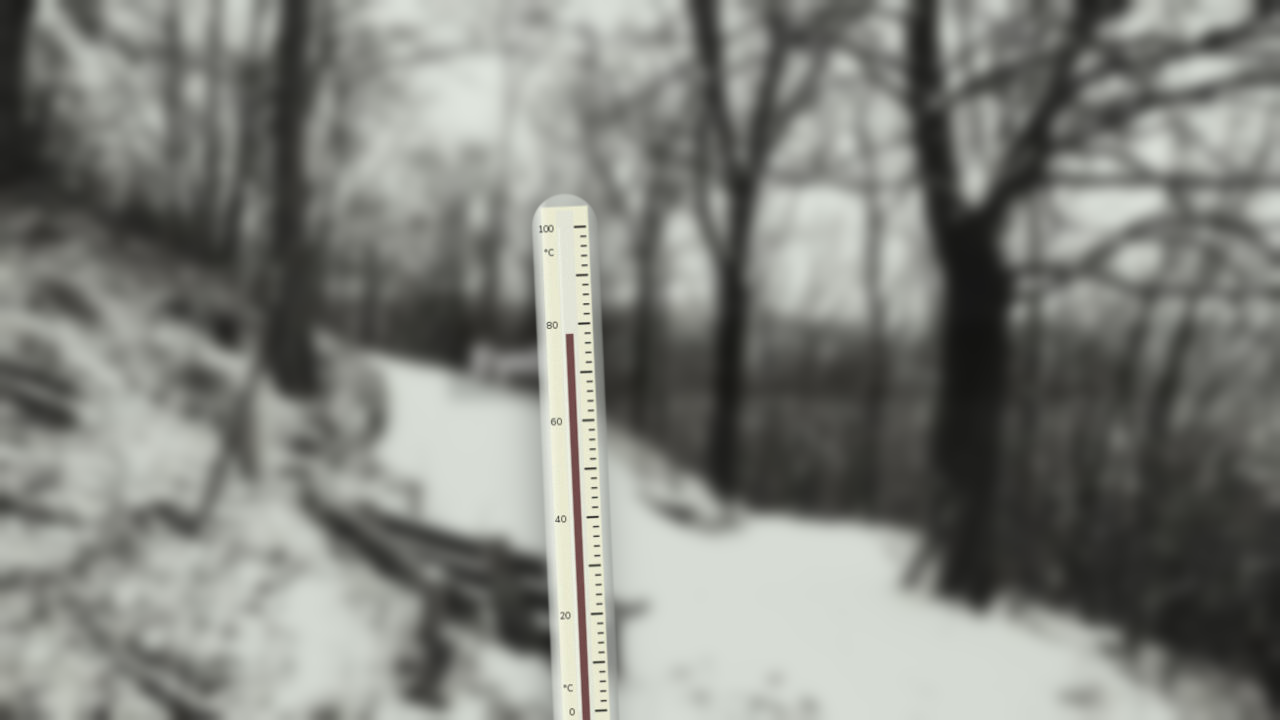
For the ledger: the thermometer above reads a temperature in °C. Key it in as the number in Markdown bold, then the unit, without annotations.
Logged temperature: **78** °C
